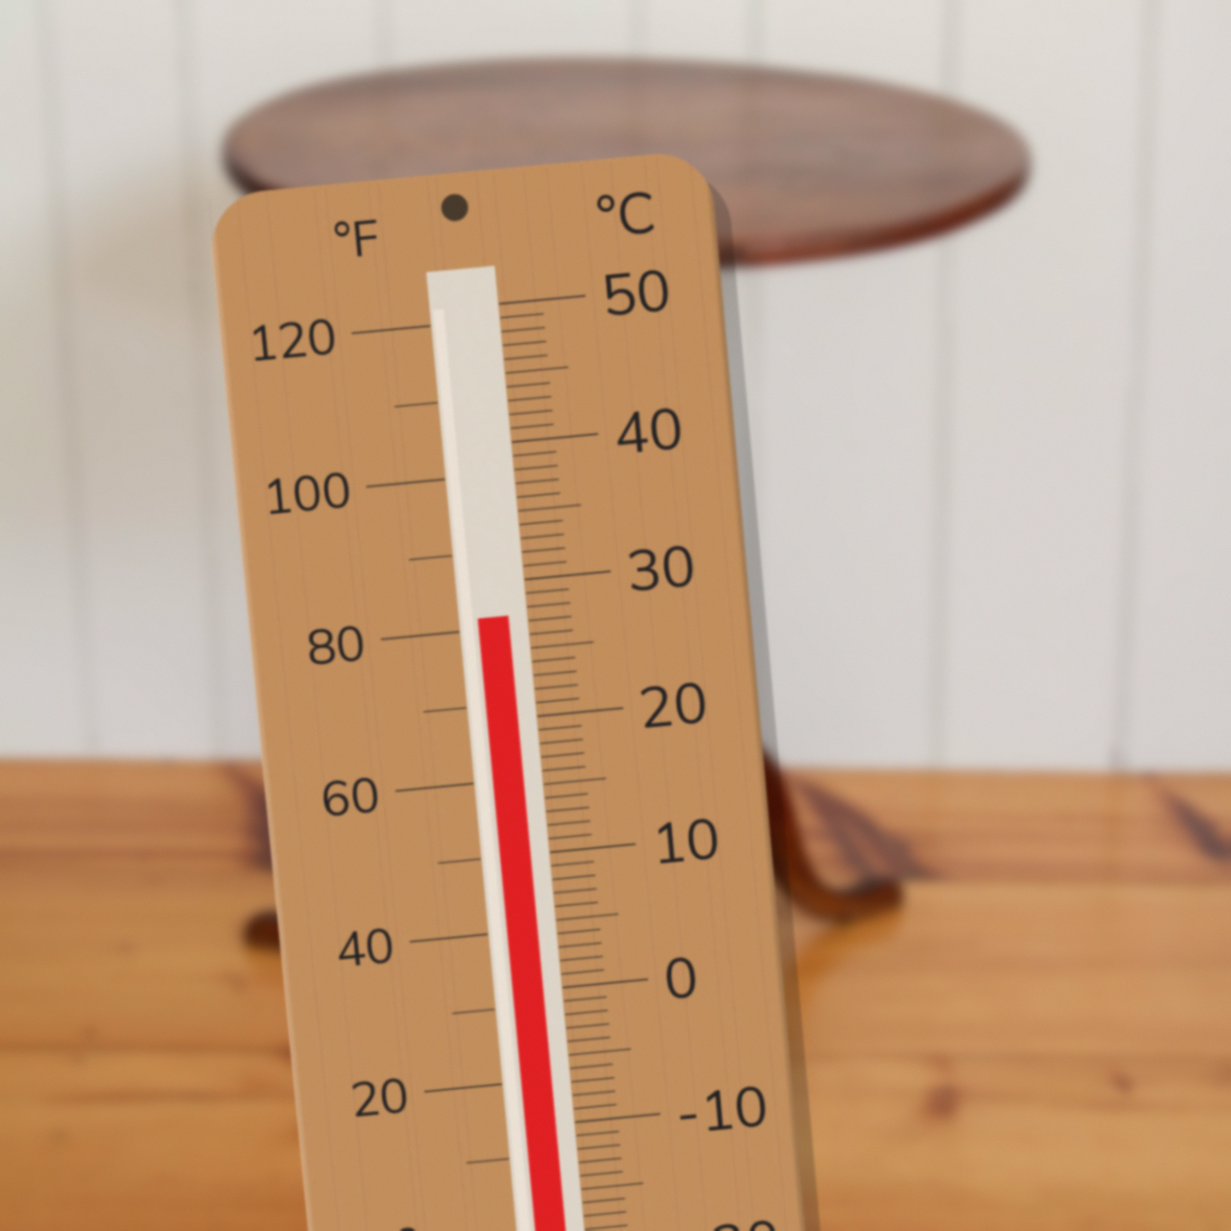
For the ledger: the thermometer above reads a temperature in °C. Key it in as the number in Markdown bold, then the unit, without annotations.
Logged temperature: **27.5** °C
